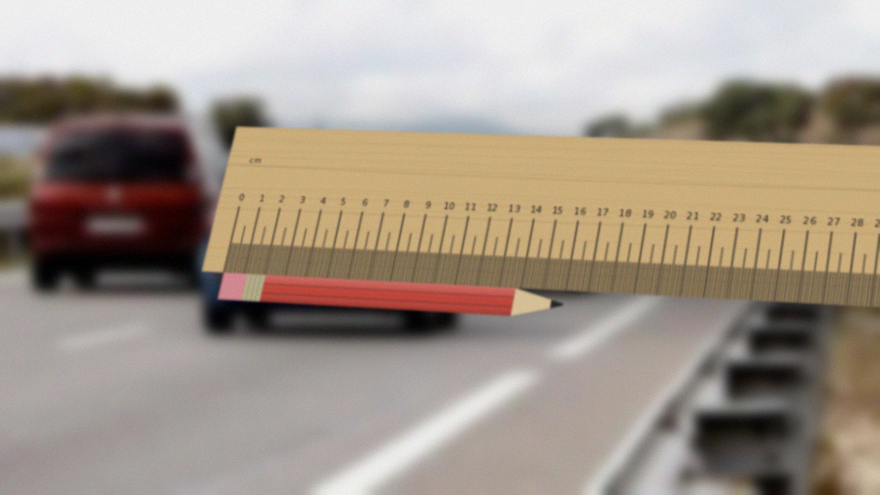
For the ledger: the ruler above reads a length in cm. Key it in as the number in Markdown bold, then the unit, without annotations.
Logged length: **16** cm
